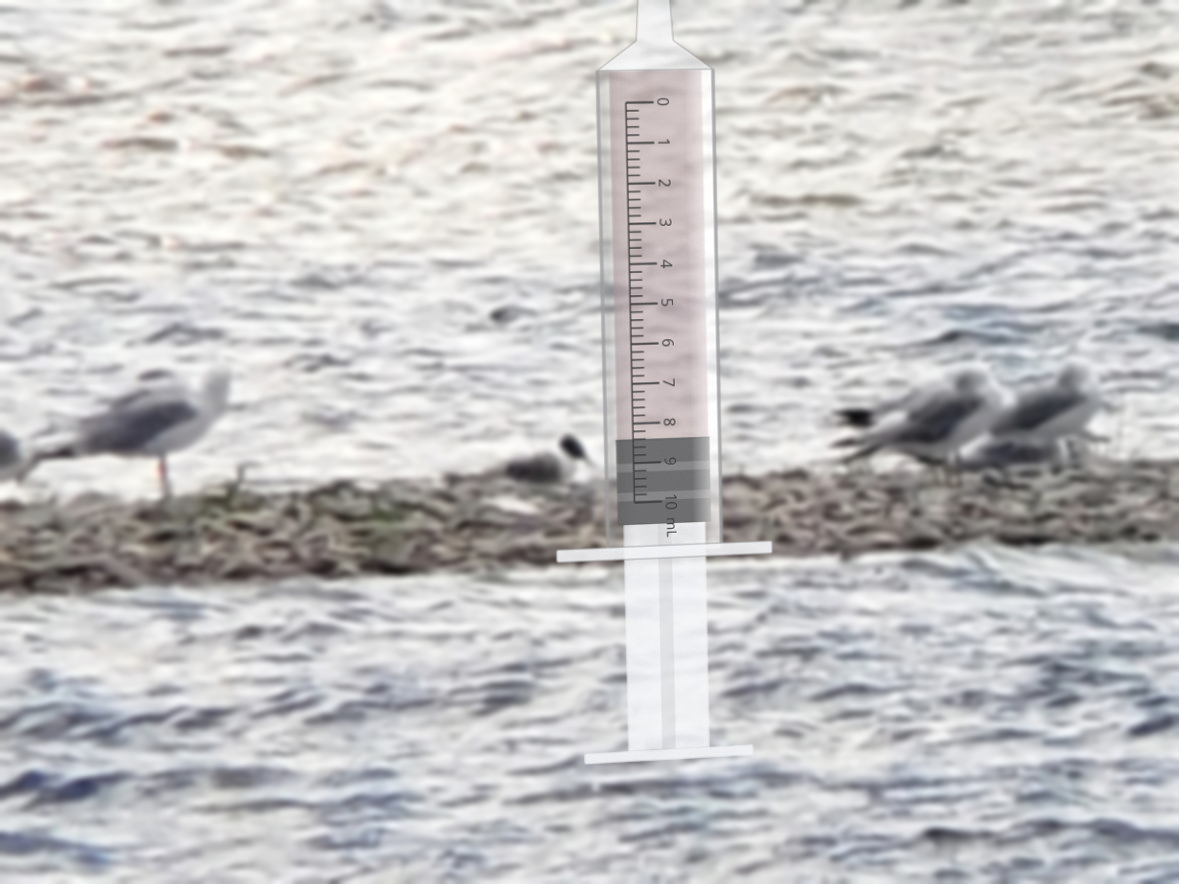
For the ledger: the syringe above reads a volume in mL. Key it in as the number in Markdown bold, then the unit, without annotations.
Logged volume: **8.4** mL
